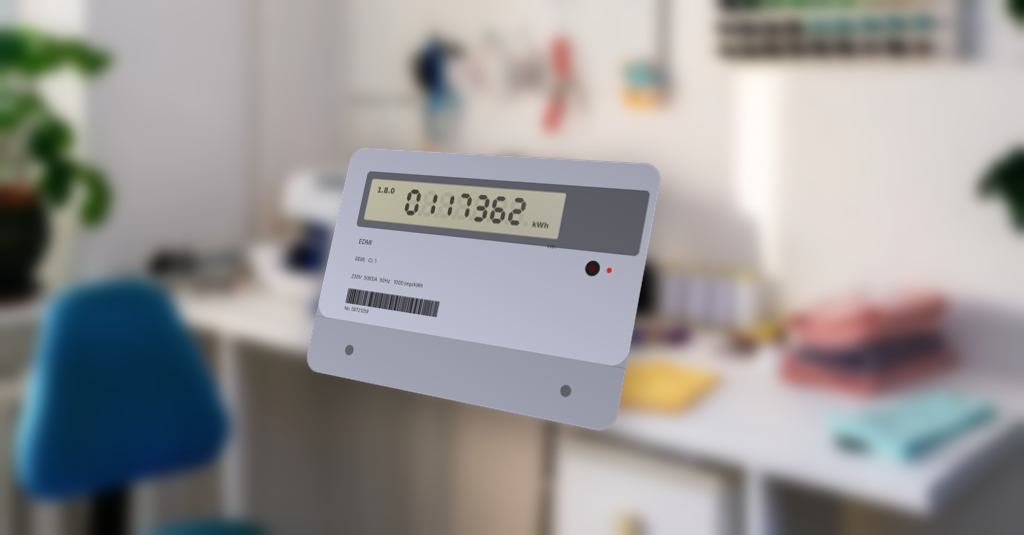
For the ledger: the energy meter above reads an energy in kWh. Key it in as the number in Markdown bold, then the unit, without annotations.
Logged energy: **117362** kWh
